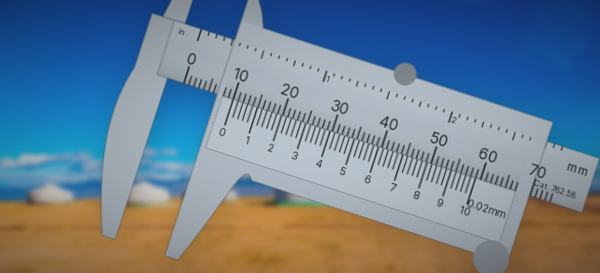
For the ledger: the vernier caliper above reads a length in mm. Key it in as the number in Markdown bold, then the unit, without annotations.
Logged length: **10.0** mm
